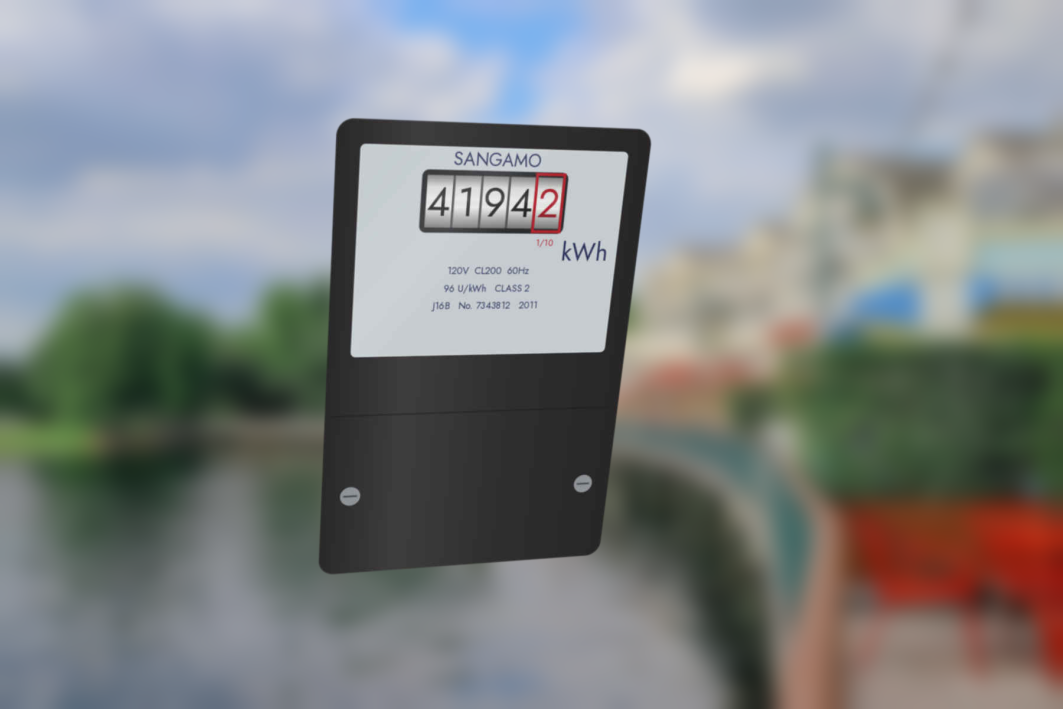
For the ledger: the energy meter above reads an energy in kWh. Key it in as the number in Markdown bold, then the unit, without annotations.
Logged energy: **4194.2** kWh
